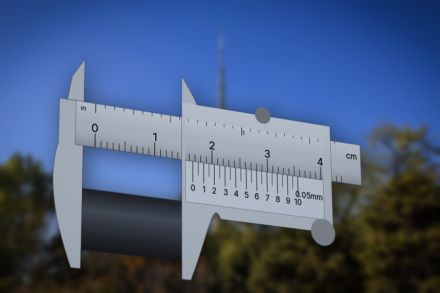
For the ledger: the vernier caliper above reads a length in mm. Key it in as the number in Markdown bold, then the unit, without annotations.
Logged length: **16.6** mm
